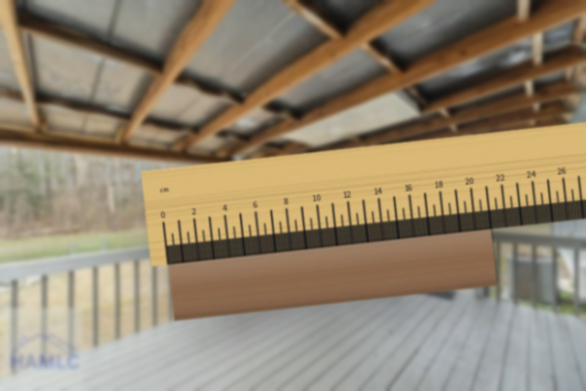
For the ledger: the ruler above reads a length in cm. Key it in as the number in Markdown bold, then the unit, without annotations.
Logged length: **21** cm
